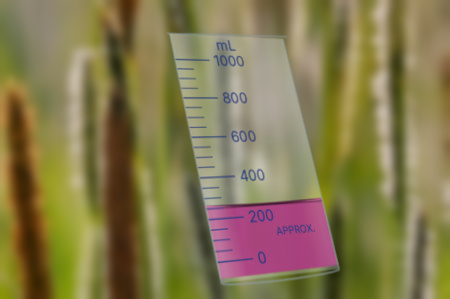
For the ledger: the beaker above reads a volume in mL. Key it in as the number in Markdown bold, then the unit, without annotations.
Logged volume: **250** mL
